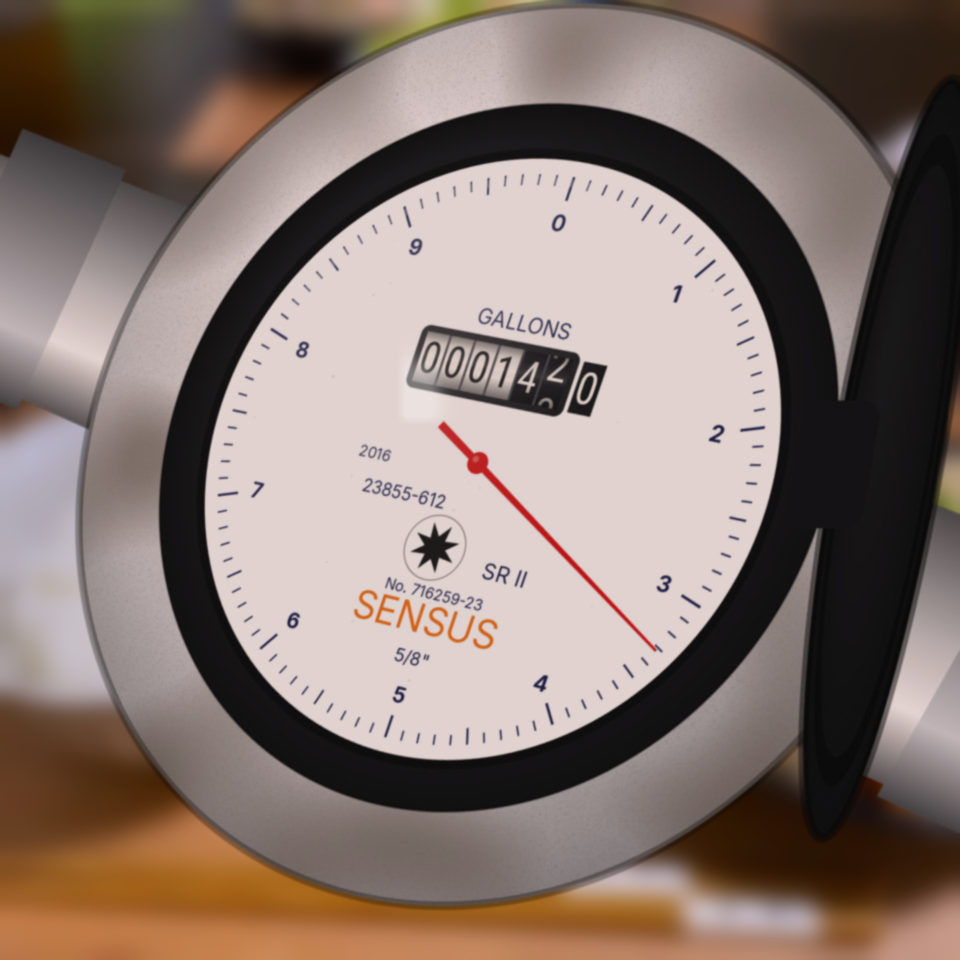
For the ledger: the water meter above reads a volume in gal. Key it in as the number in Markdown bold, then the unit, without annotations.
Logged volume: **1423.3** gal
